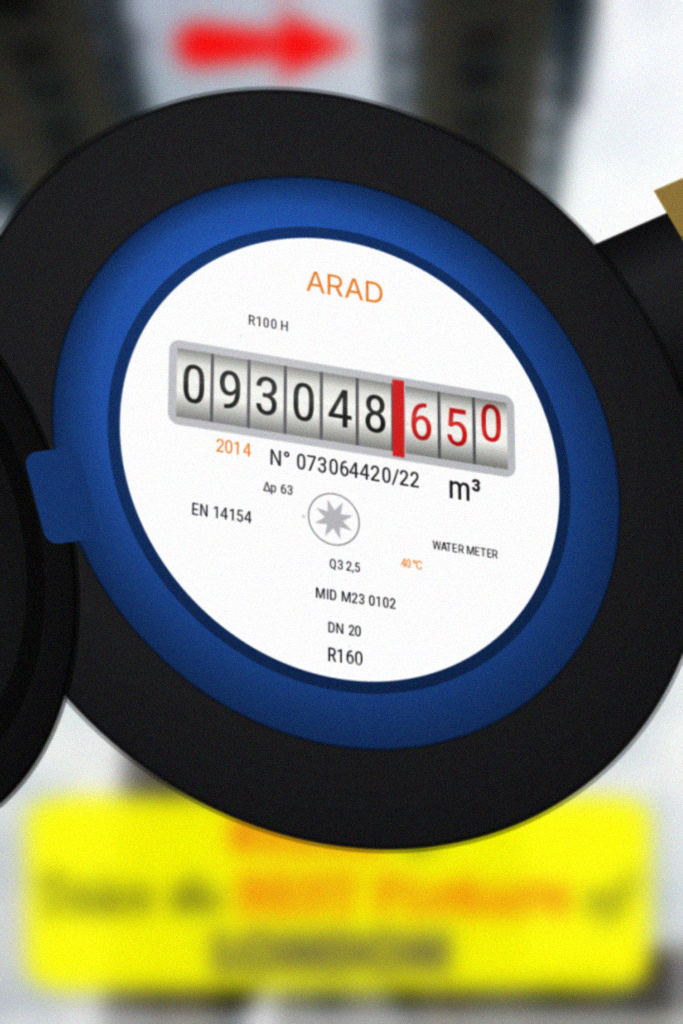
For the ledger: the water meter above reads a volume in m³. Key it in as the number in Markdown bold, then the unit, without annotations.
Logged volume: **93048.650** m³
